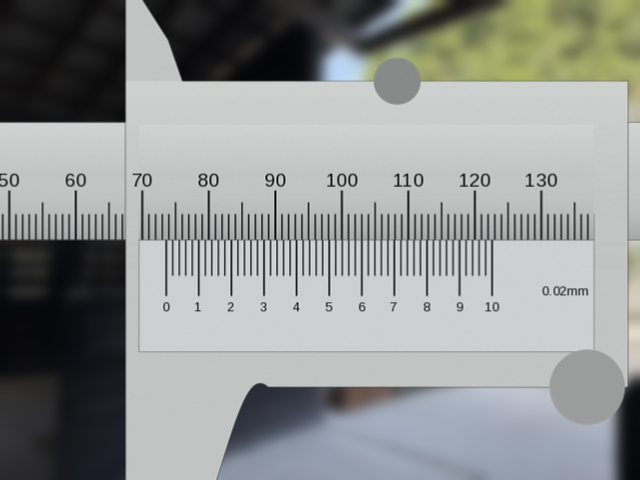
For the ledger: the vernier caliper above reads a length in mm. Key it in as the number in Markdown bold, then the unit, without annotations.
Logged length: **73.6** mm
